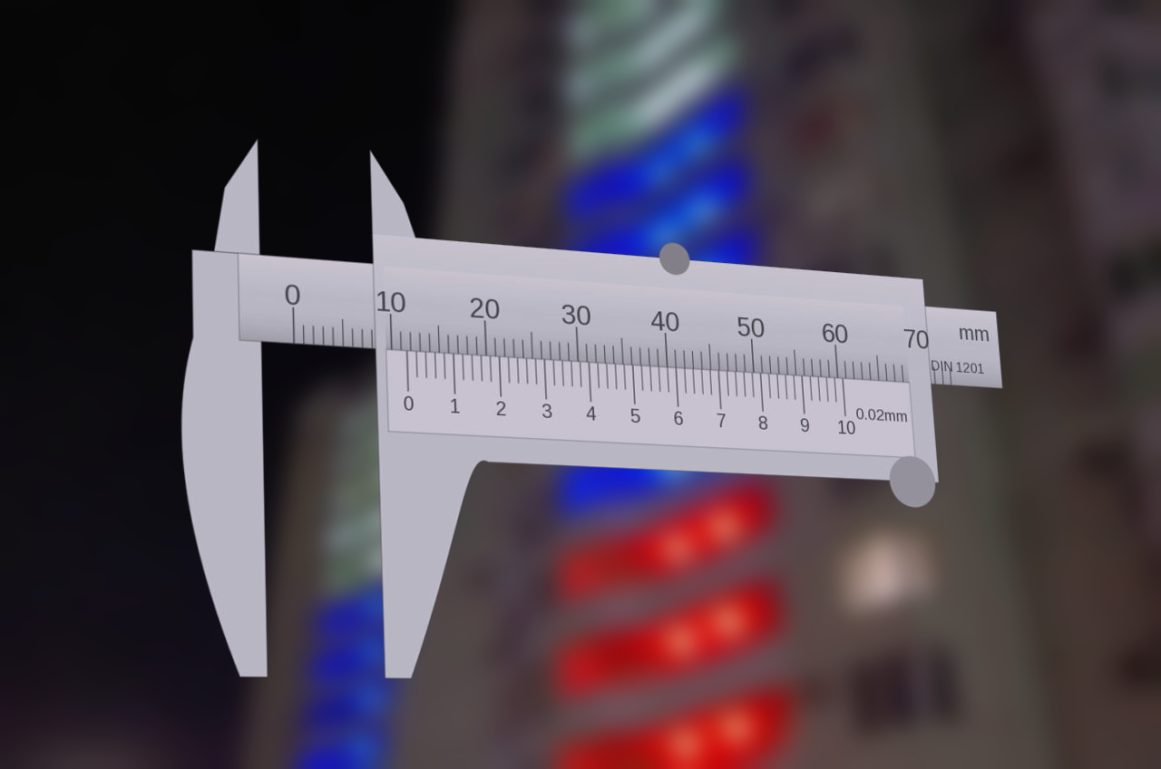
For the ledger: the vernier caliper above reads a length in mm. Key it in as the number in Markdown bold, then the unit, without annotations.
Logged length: **11.6** mm
